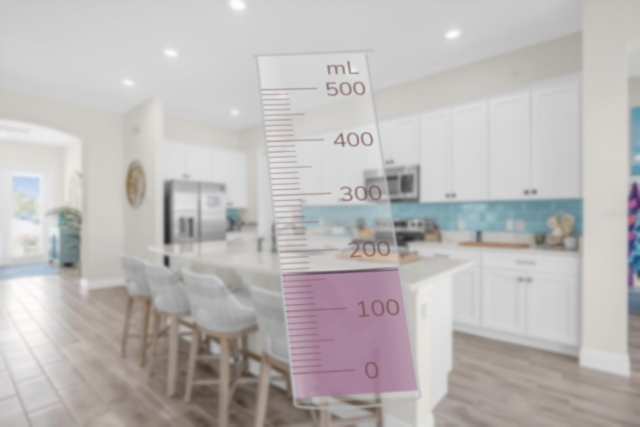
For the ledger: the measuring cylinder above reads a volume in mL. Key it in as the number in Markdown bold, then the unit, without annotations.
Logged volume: **160** mL
